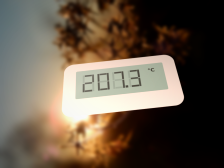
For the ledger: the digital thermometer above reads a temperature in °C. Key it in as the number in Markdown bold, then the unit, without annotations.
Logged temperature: **207.3** °C
